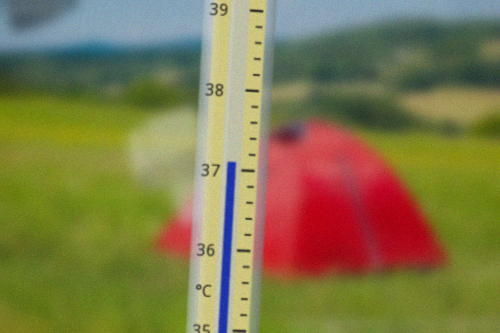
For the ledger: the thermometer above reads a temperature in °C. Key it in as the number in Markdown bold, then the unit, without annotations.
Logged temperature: **37.1** °C
